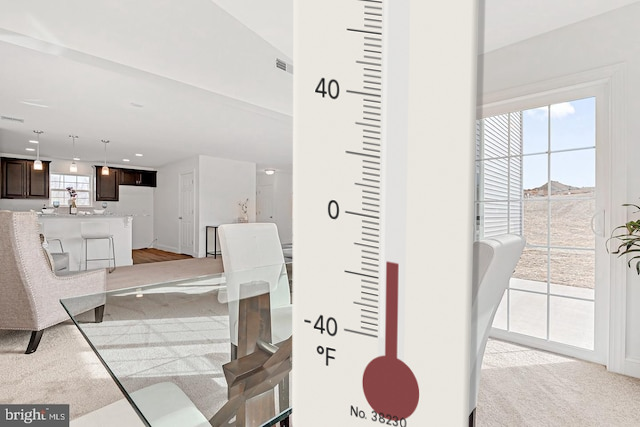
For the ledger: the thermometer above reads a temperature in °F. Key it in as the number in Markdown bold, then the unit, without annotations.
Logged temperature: **-14** °F
